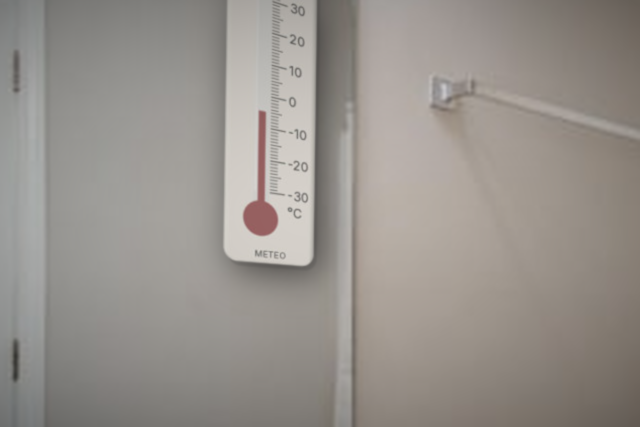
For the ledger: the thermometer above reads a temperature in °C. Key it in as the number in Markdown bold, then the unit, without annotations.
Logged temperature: **-5** °C
